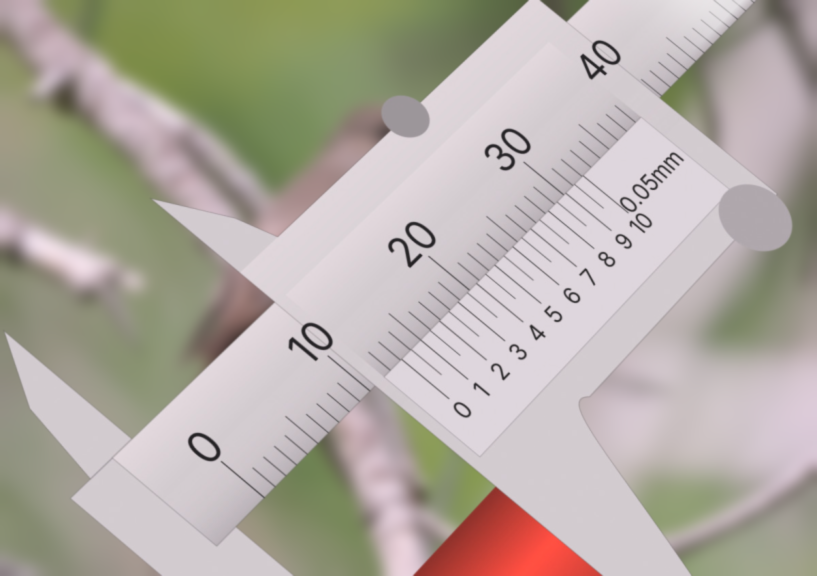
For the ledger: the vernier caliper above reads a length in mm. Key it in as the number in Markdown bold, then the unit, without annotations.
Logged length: **13.1** mm
